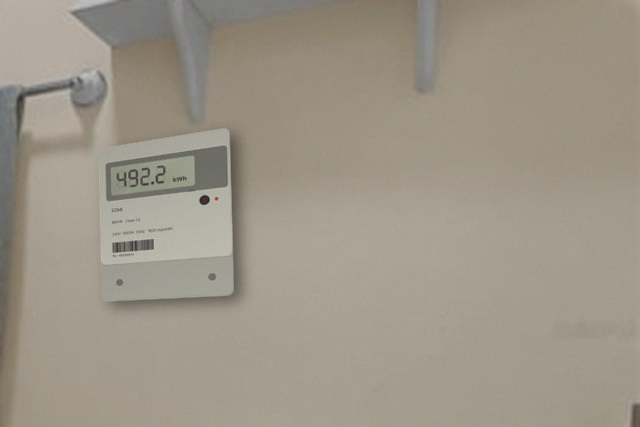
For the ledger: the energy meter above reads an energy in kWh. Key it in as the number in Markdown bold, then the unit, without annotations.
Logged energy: **492.2** kWh
